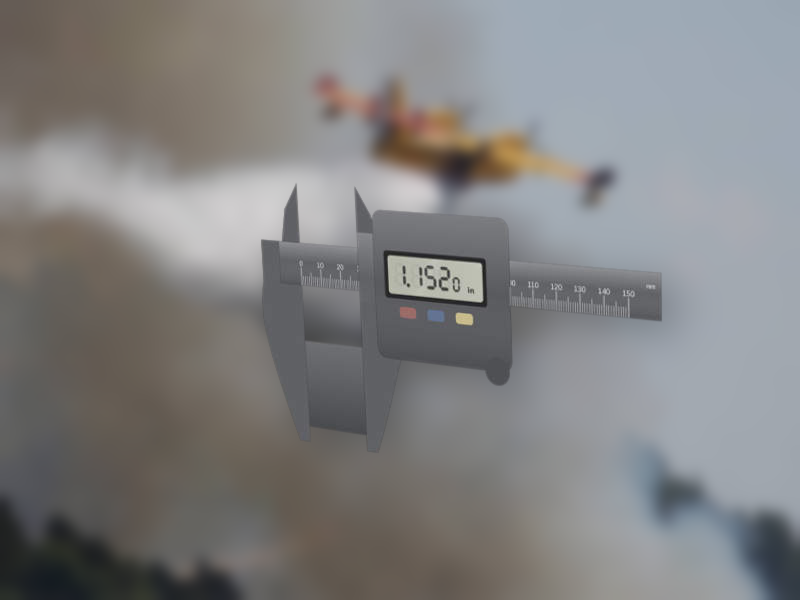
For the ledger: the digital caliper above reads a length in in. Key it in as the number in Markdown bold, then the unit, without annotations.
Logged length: **1.1520** in
